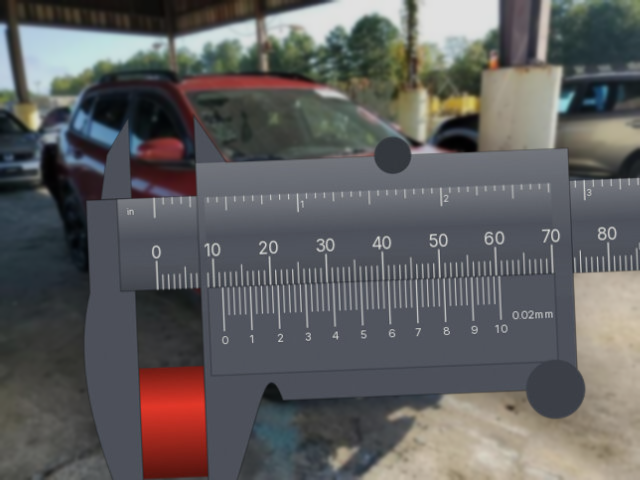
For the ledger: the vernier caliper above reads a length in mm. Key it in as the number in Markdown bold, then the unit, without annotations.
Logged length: **11.5** mm
